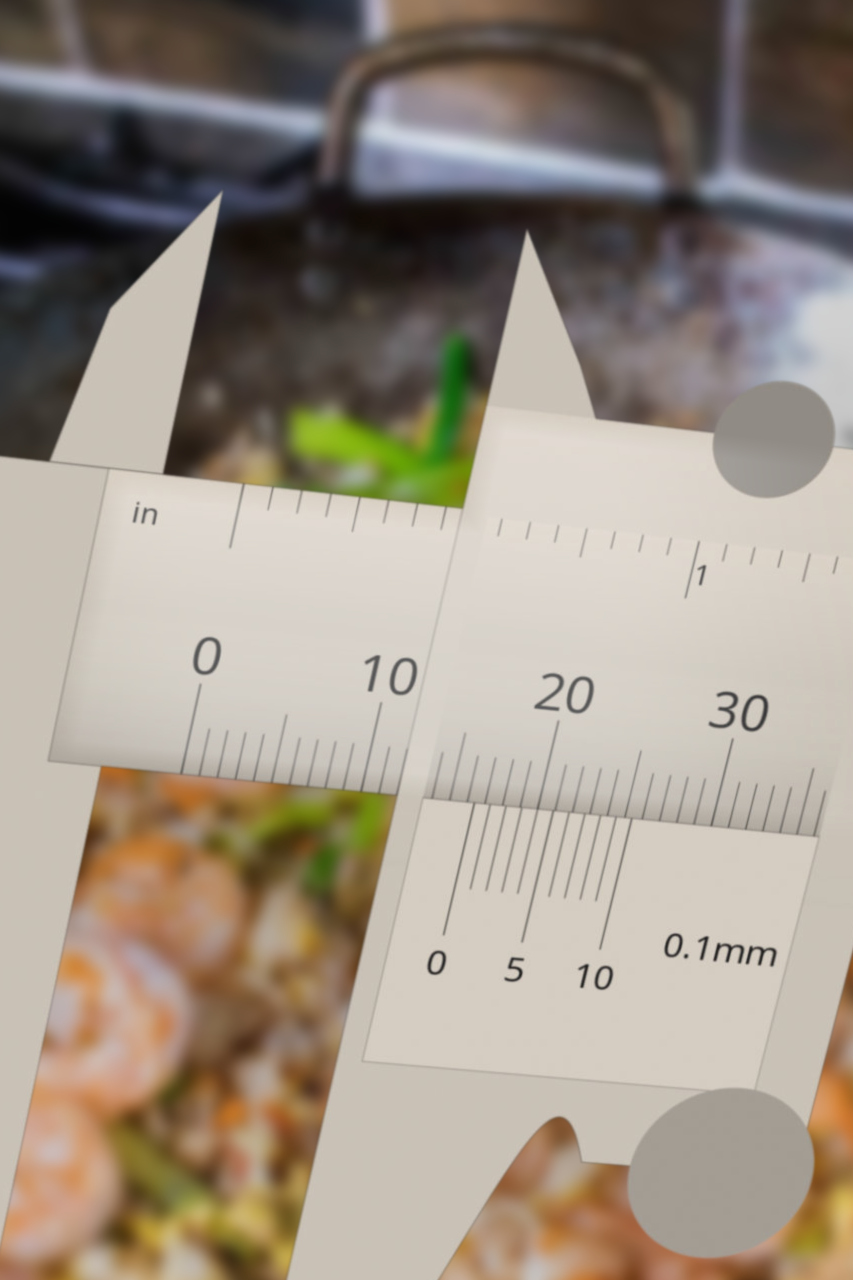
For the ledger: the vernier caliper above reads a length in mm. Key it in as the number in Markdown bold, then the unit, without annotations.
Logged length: **16.4** mm
